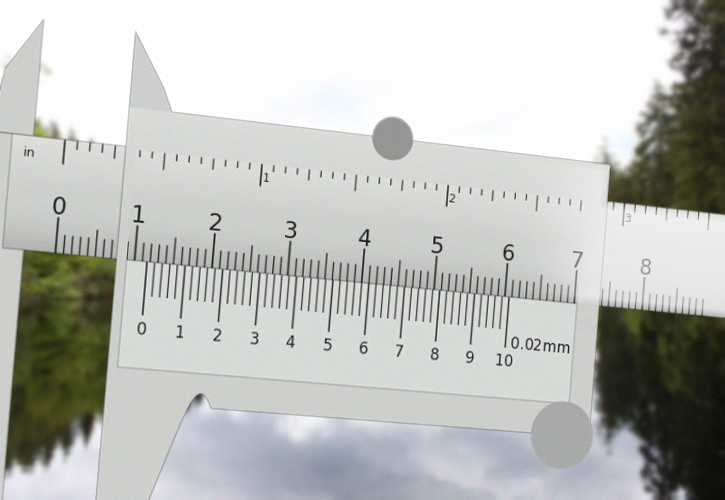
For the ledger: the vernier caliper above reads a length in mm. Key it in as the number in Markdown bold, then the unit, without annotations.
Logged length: **11.6** mm
